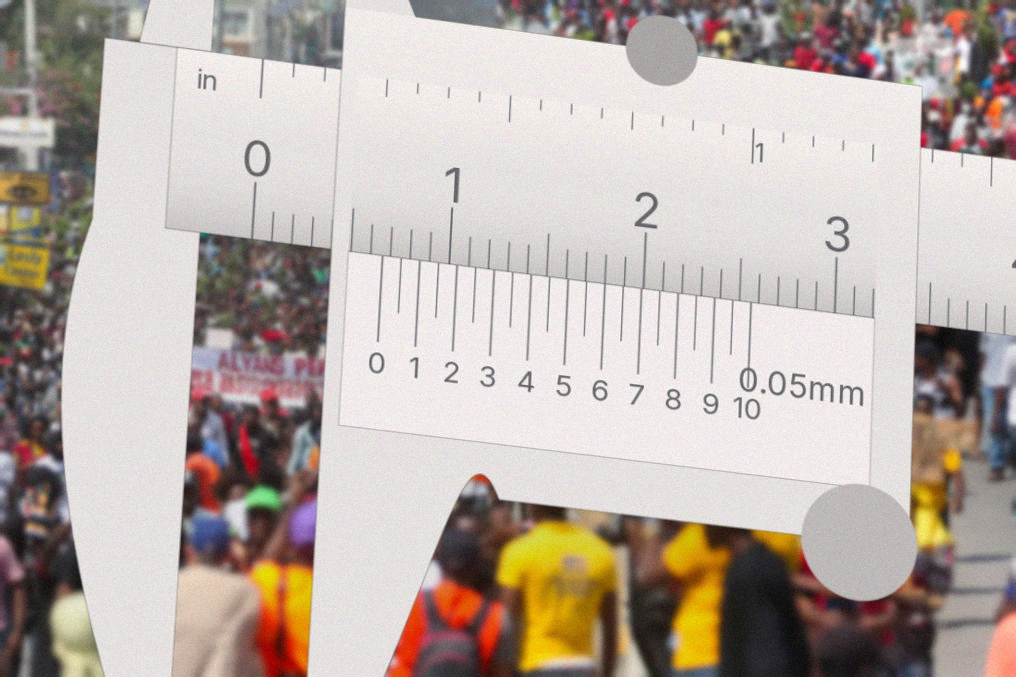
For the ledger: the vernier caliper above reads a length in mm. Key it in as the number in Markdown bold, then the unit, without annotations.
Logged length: **6.6** mm
